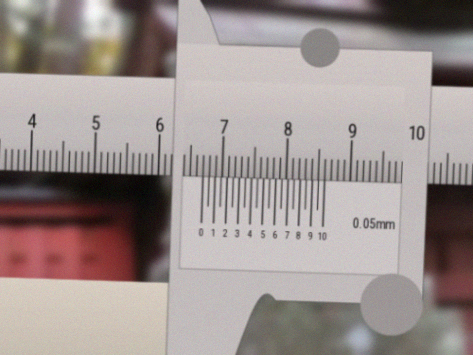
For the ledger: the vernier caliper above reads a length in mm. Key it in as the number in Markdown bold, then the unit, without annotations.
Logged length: **67.0** mm
